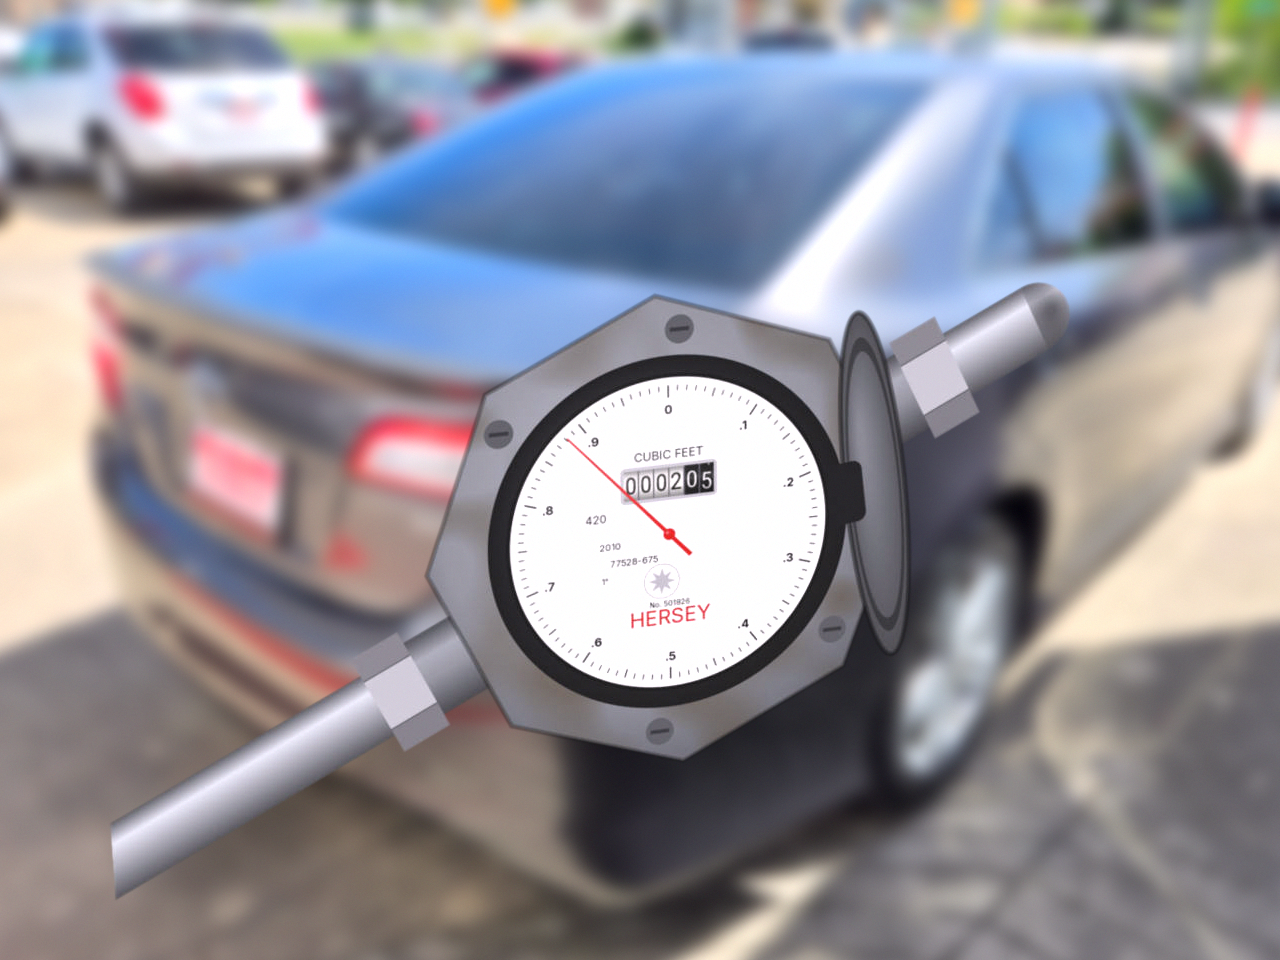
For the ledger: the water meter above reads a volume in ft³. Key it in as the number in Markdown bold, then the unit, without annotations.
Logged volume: **204.88** ft³
